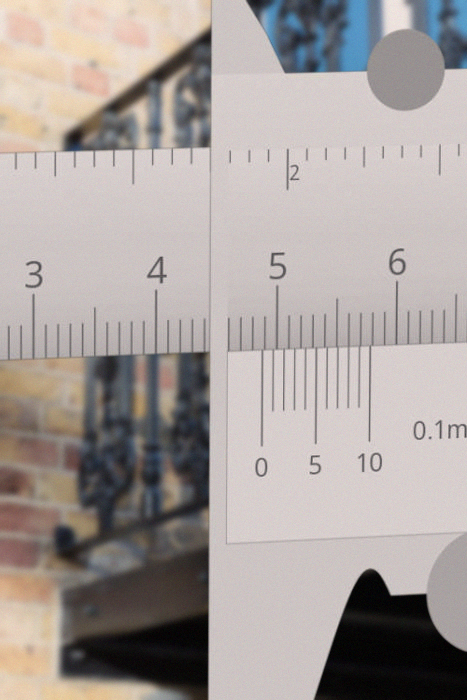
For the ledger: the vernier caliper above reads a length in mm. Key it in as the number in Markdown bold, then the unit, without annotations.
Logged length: **48.8** mm
